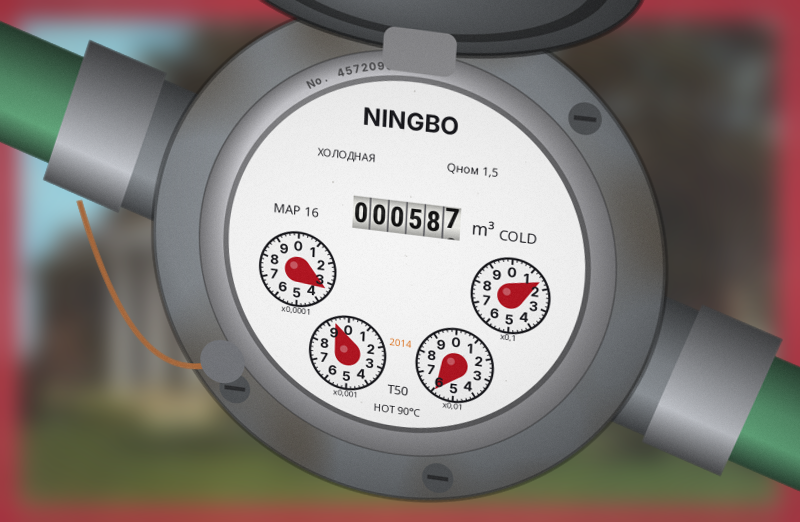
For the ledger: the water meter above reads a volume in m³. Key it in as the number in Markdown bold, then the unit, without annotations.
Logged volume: **587.1593** m³
